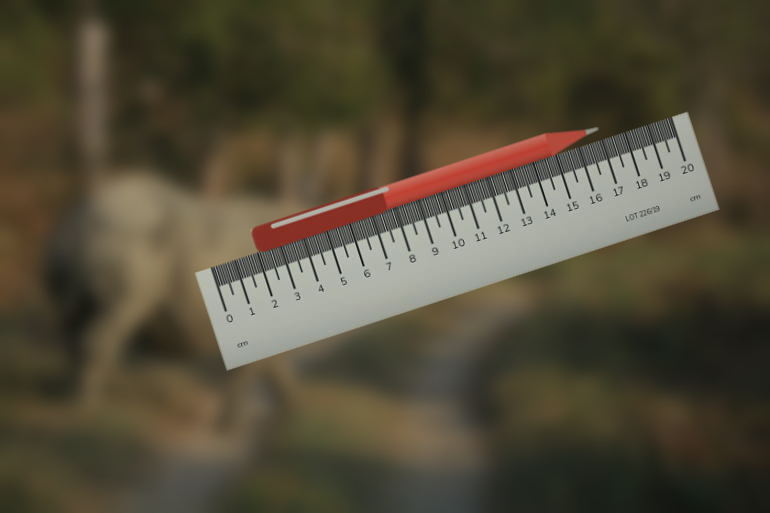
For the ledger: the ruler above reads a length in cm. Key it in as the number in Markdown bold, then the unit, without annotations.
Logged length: **15** cm
